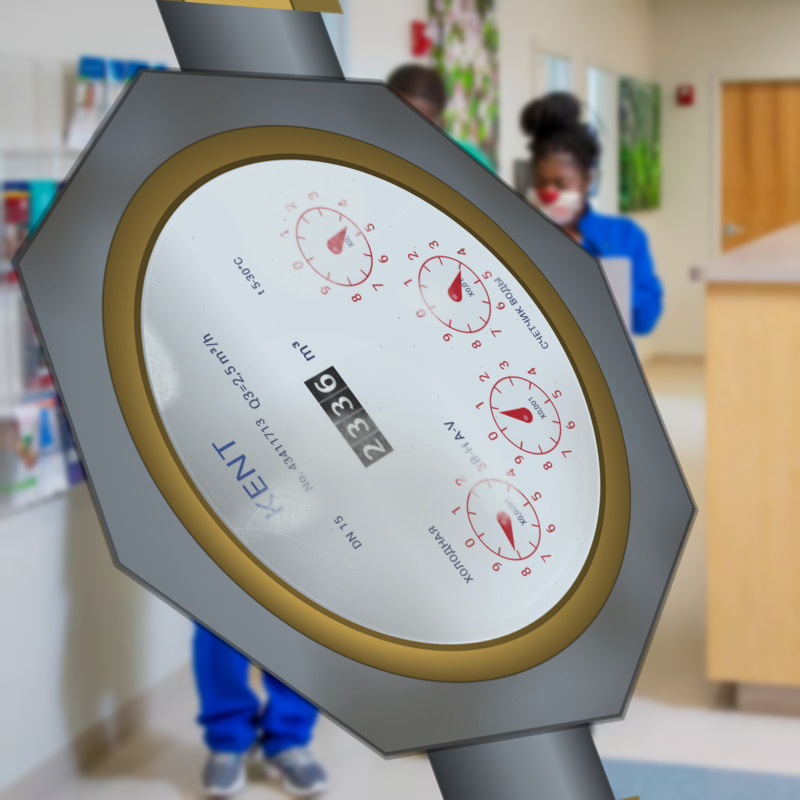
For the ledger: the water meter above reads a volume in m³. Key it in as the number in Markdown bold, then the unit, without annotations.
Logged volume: **2336.4408** m³
